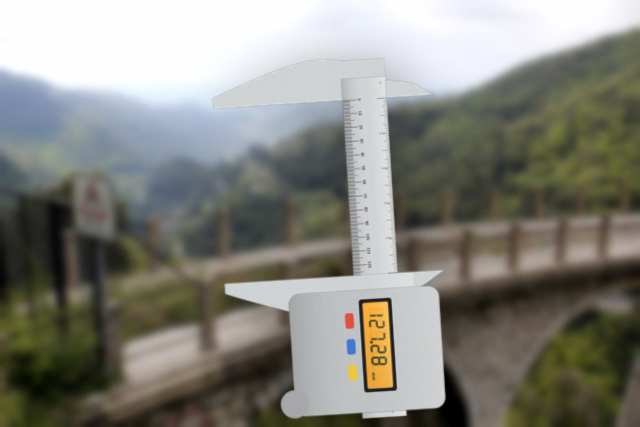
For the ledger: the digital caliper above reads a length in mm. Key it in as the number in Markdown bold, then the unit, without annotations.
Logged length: **127.28** mm
